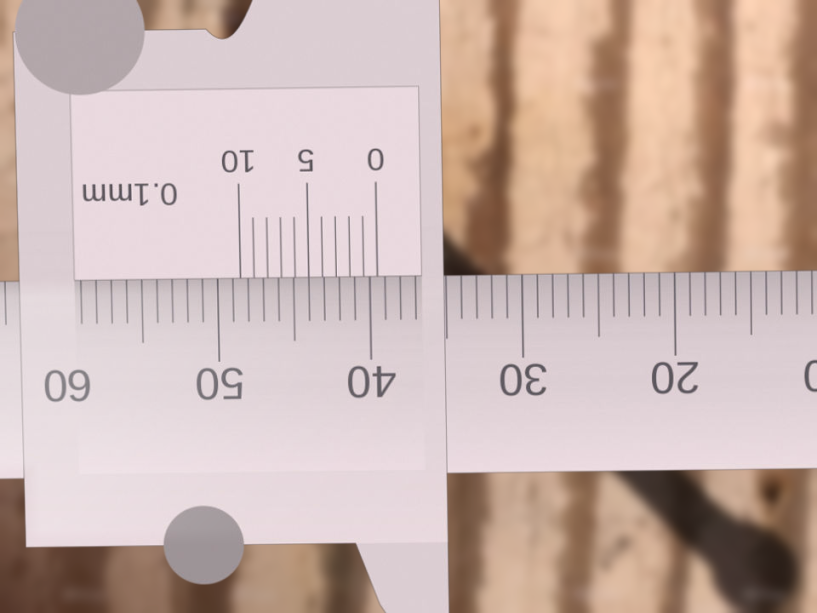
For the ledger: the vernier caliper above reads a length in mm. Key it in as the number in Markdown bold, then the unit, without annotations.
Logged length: **39.5** mm
